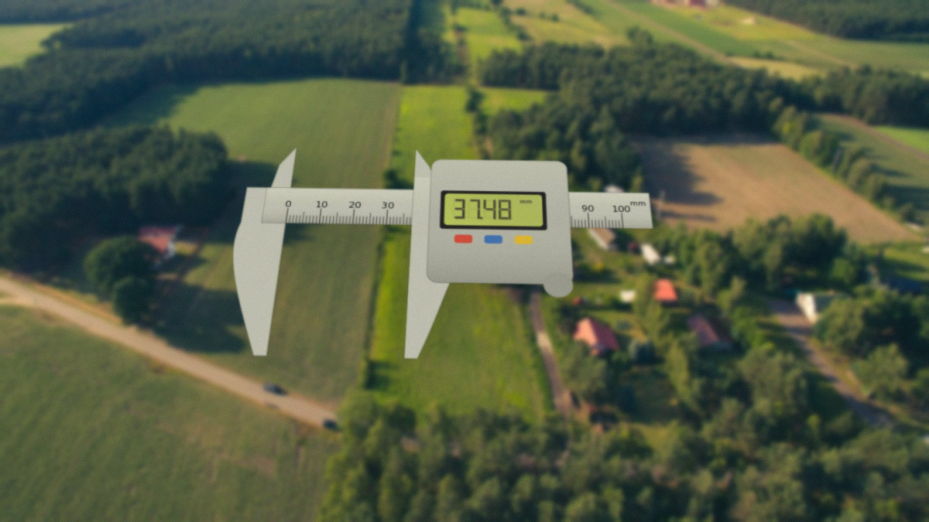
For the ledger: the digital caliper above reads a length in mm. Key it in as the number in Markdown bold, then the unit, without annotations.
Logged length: **37.48** mm
